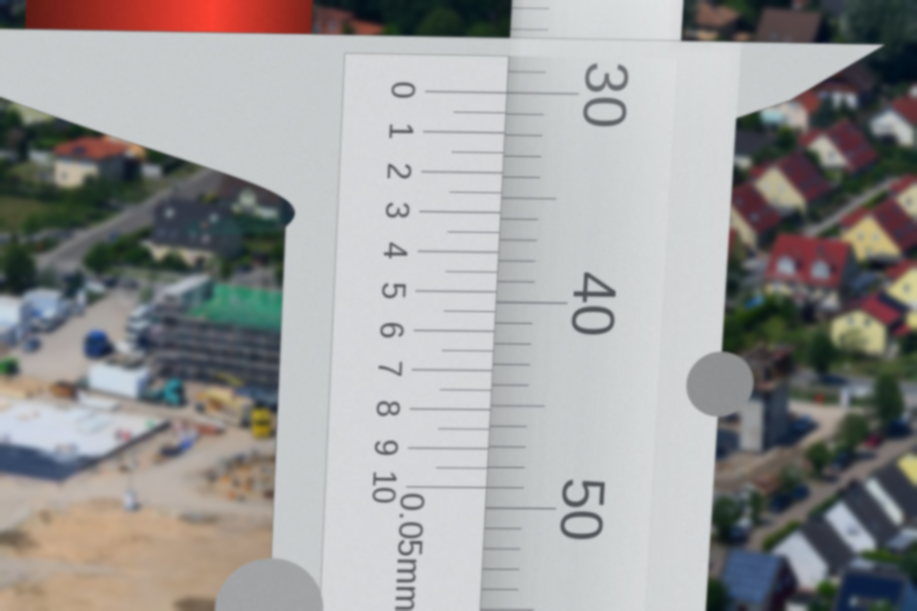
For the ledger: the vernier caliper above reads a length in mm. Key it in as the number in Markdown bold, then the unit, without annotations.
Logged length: **30.0** mm
